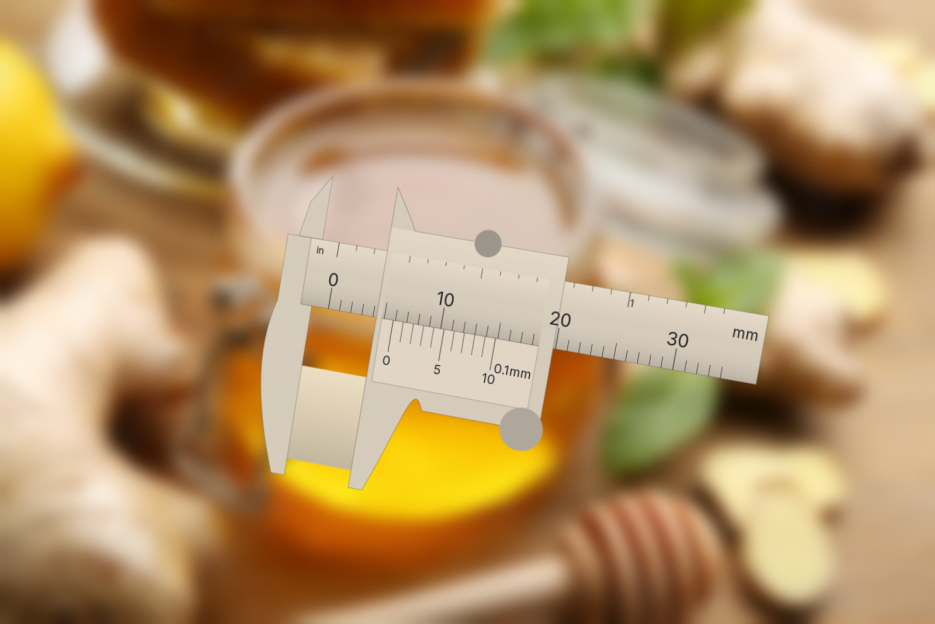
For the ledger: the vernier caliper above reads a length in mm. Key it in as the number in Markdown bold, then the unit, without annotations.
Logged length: **5.8** mm
